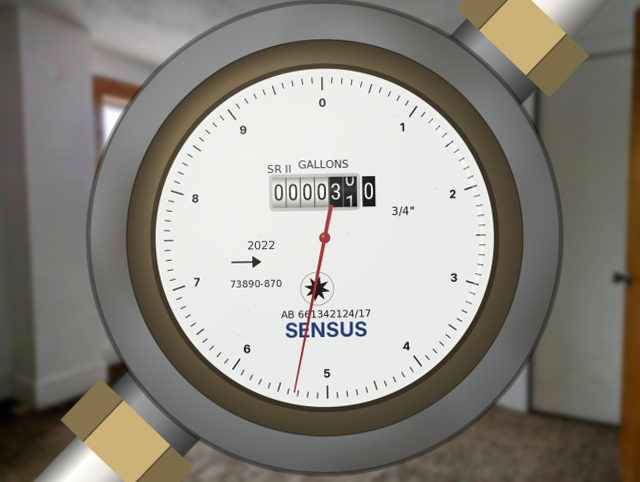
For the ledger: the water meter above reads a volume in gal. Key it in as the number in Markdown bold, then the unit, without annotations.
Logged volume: **305.3** gal
